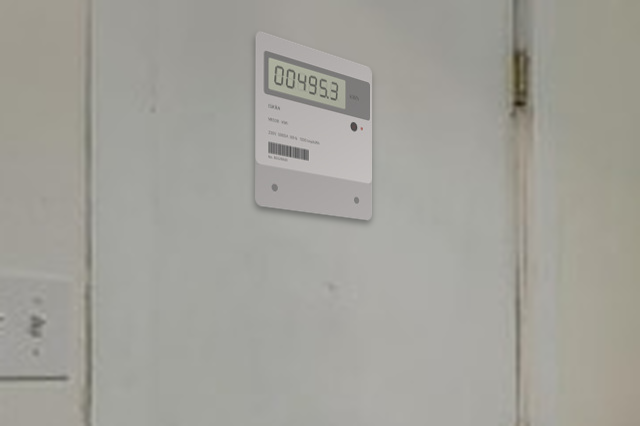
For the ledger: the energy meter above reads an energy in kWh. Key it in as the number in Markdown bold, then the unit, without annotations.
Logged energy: **495.3** kWh
